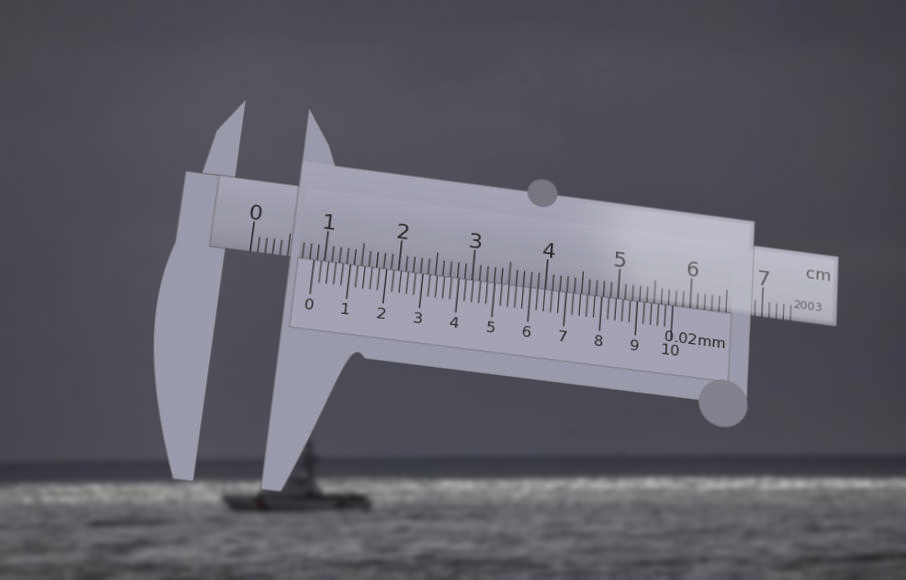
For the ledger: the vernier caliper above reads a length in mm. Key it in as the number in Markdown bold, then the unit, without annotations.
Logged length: **8.6** mm
